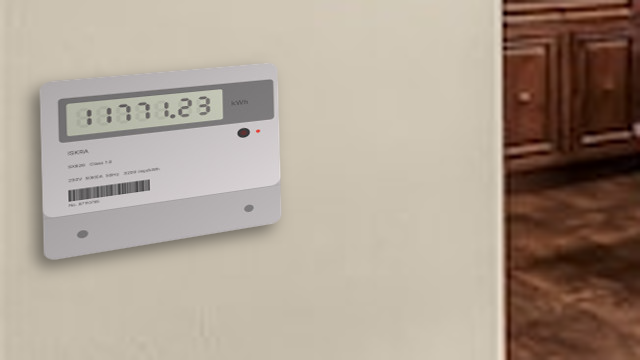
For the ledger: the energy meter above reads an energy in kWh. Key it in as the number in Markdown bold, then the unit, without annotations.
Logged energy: **11771.23** kWh
